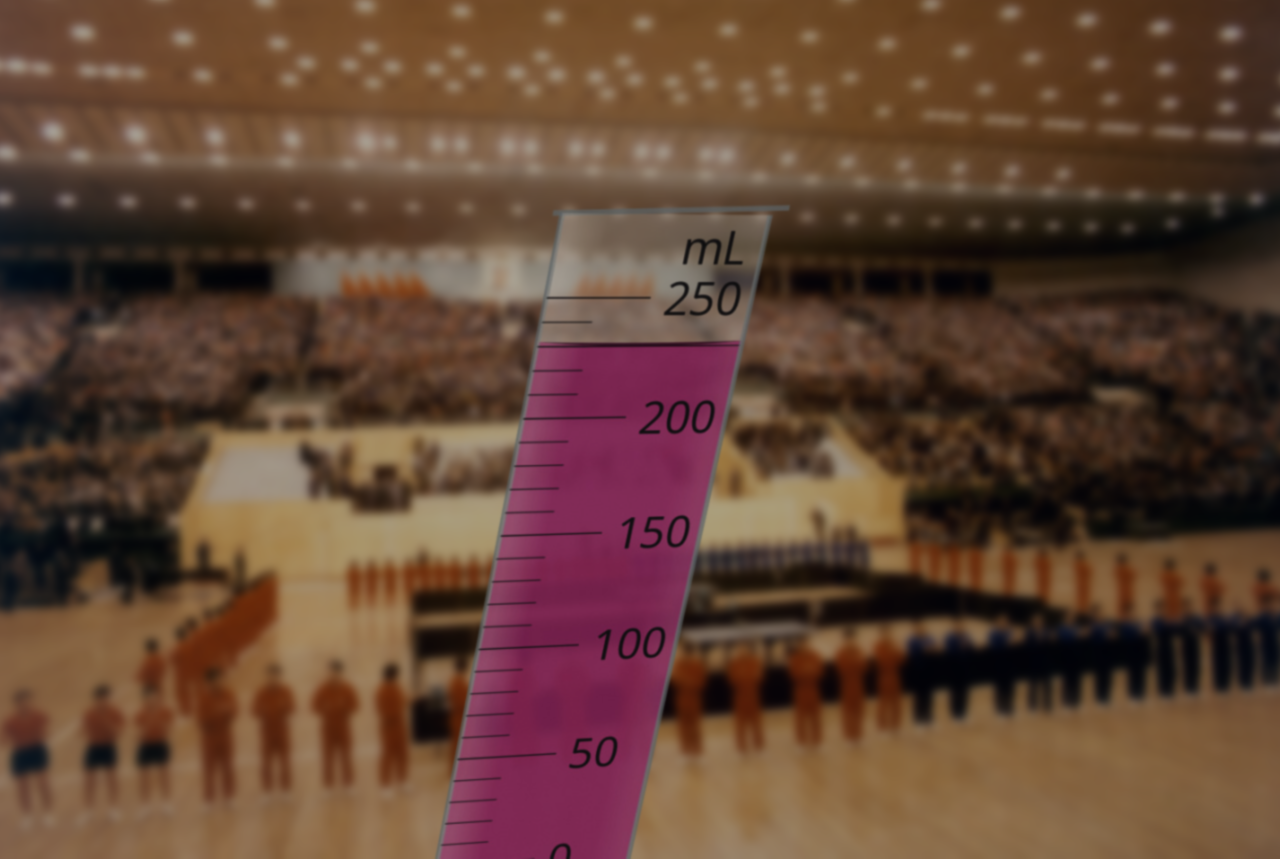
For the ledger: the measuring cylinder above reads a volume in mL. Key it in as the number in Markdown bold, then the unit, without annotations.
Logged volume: **230** mL
